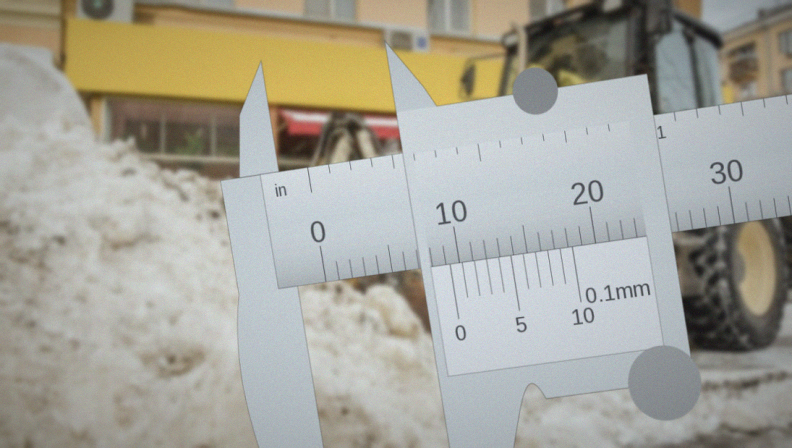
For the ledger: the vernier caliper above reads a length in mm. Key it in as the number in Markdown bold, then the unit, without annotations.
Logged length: **9.3** mm
